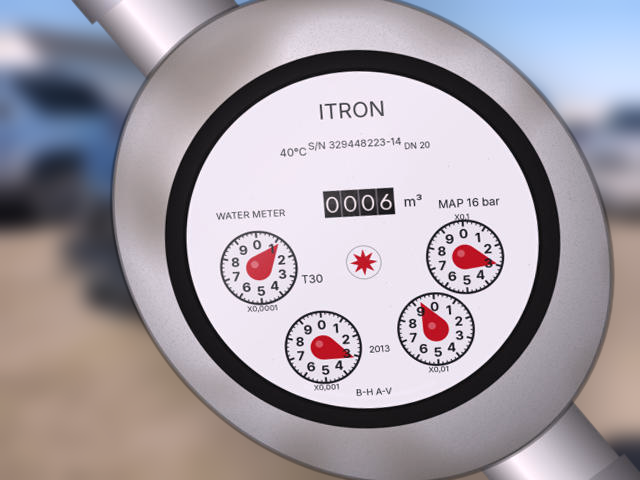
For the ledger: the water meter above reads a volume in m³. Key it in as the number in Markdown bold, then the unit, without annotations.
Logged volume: **6.2931** m³
